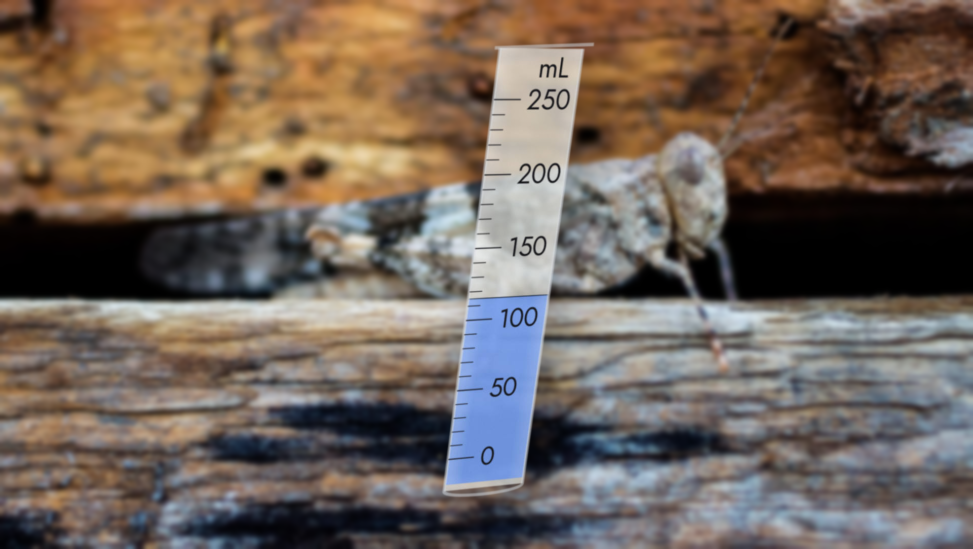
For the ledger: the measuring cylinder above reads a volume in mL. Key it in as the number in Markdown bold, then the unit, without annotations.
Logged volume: **115** mL
